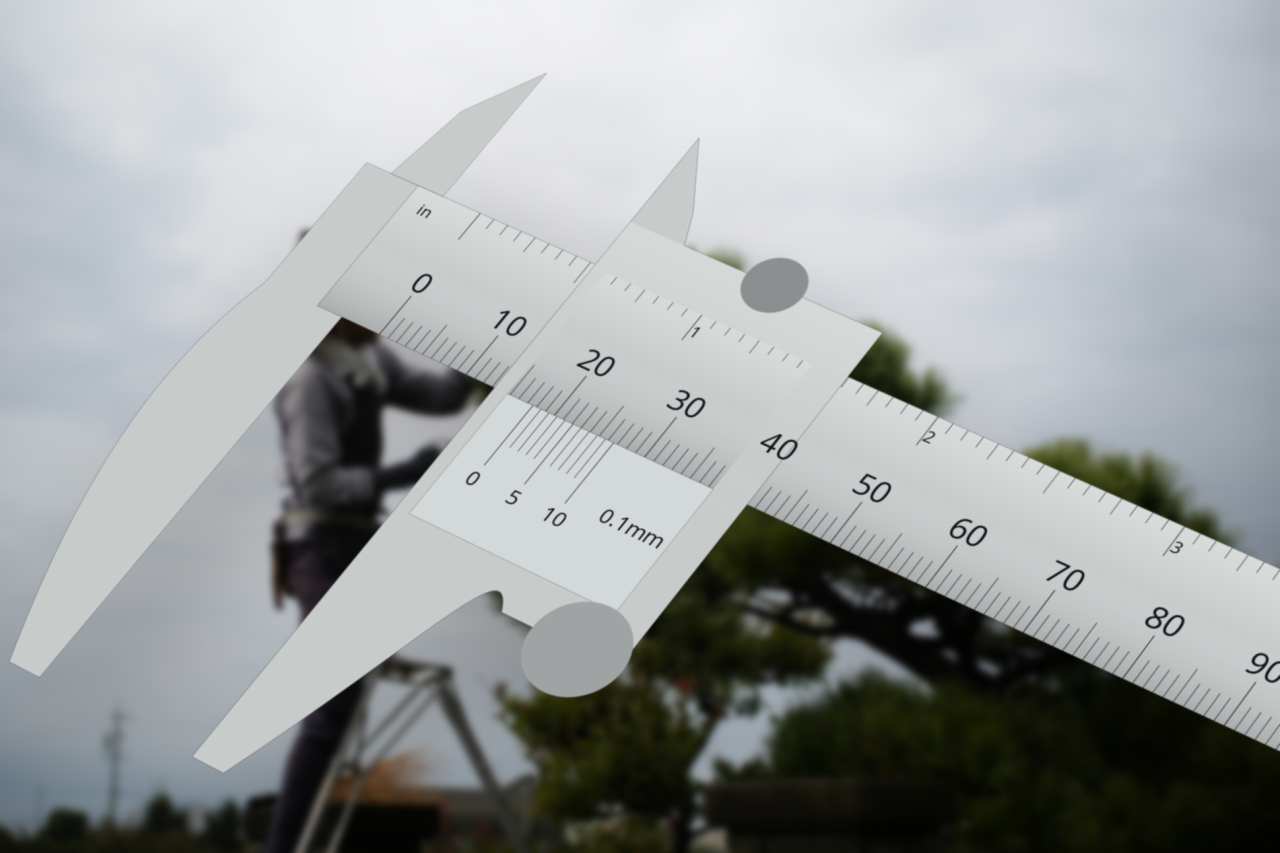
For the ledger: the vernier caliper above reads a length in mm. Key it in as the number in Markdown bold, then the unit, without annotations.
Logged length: **17.6** mm
